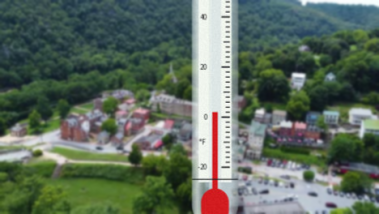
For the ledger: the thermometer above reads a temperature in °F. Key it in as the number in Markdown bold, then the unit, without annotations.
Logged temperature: **2** °F
